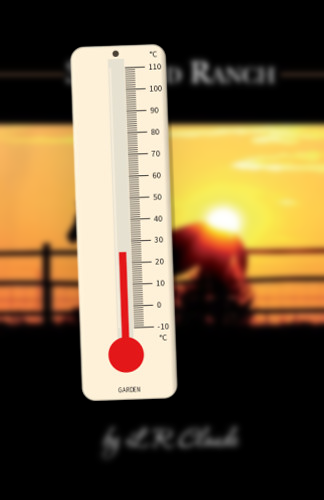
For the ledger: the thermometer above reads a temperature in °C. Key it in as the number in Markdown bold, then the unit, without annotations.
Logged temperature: **25** °C
